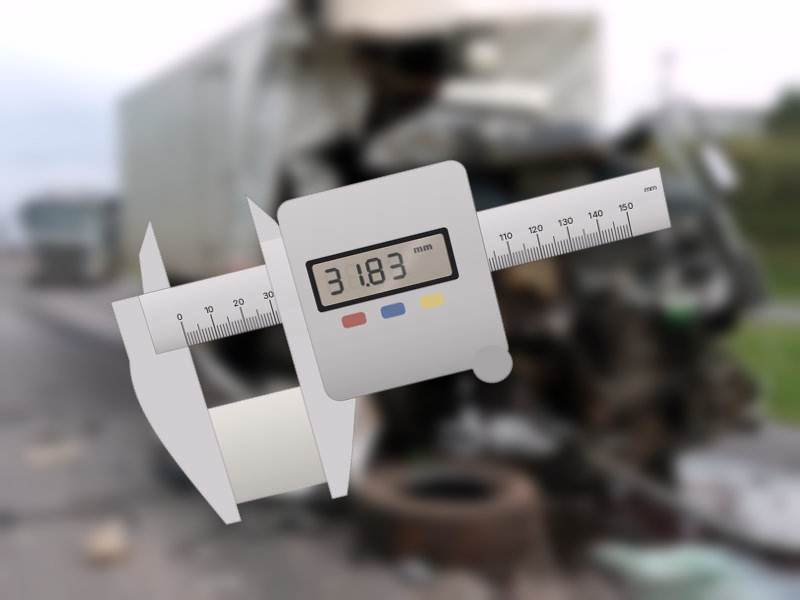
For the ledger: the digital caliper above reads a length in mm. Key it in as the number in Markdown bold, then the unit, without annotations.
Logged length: **31.83** mm
